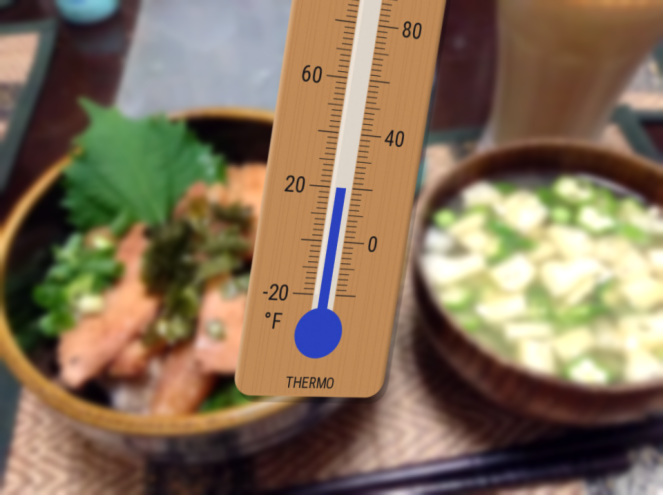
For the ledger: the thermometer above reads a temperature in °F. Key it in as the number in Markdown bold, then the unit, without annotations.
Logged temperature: **20** °F
